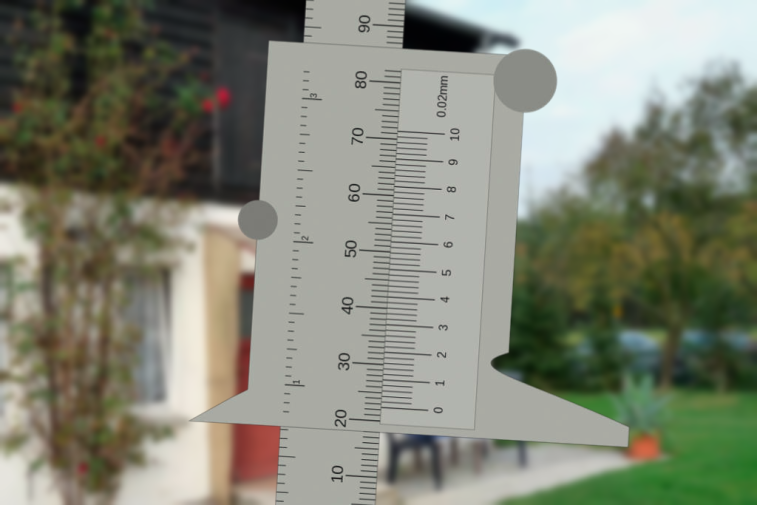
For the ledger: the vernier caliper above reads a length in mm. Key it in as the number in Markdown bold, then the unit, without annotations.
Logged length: **22.4** mm
